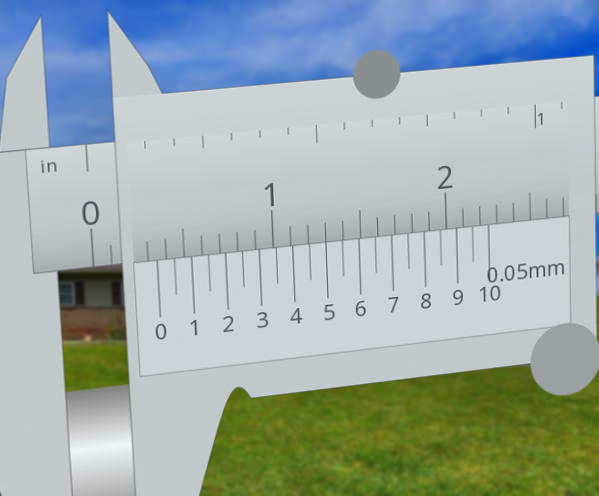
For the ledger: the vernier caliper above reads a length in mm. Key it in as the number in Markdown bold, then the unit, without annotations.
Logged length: **3.5** mm
